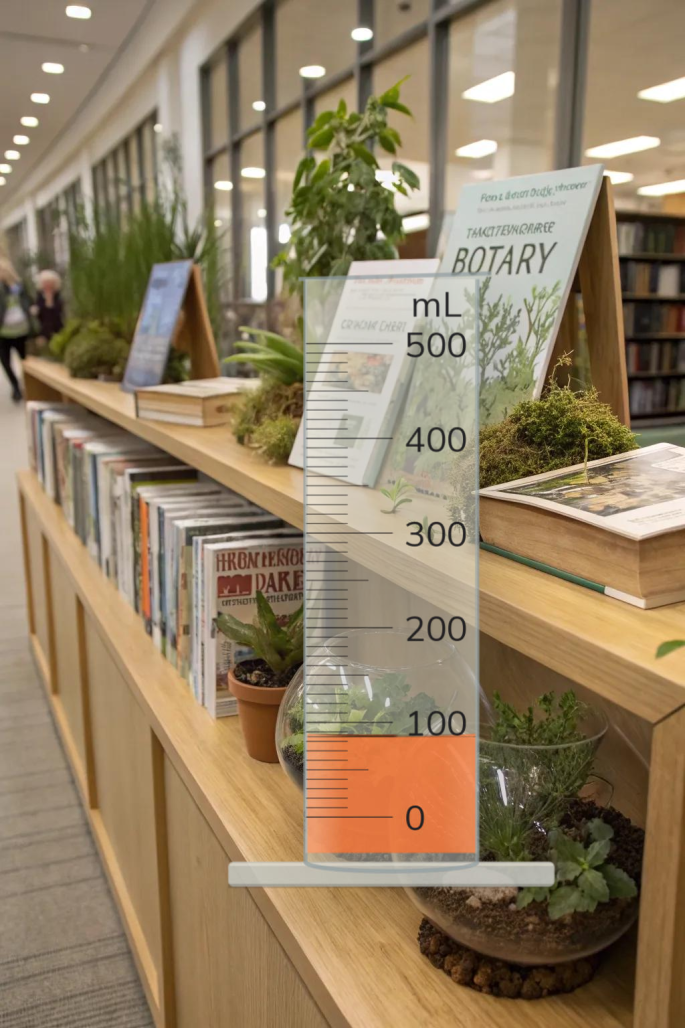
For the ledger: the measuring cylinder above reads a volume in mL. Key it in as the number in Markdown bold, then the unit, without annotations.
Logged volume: **85** mL
